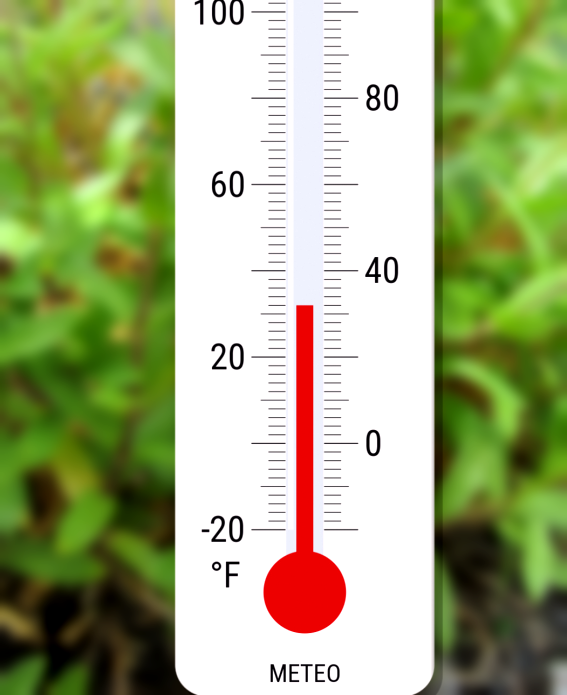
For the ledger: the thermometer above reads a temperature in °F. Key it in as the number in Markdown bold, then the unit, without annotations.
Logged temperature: **32** °F
